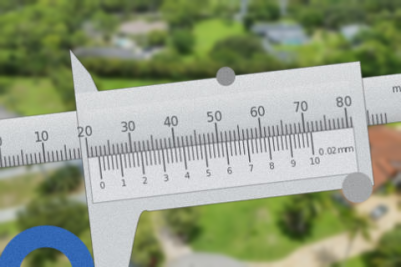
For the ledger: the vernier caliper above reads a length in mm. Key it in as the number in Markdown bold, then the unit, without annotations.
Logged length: **22.5** mm
